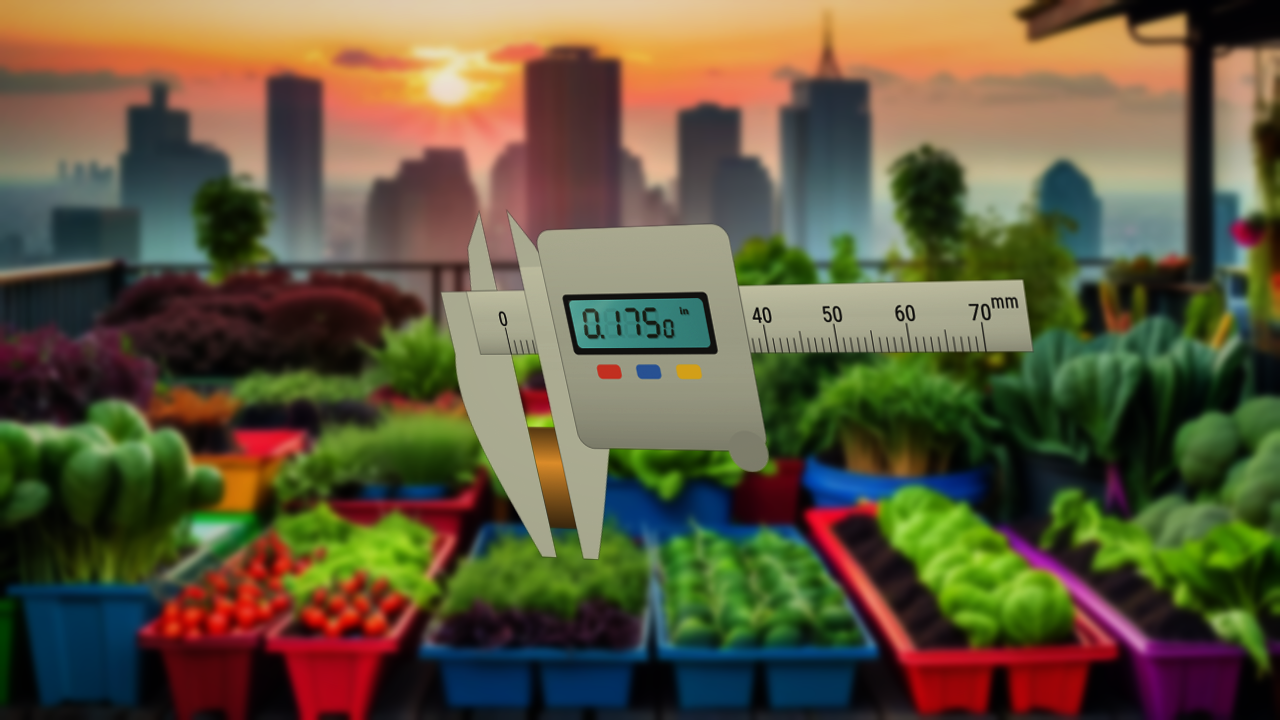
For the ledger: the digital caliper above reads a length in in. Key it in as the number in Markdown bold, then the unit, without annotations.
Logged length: **0.1750** in
